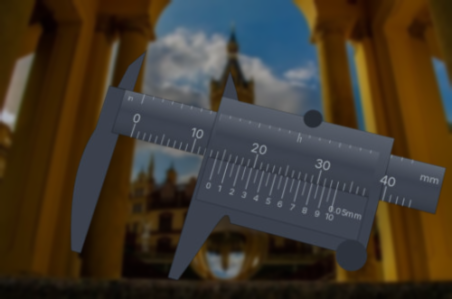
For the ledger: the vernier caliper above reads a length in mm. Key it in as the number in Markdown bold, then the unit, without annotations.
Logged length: **14.0** mm
